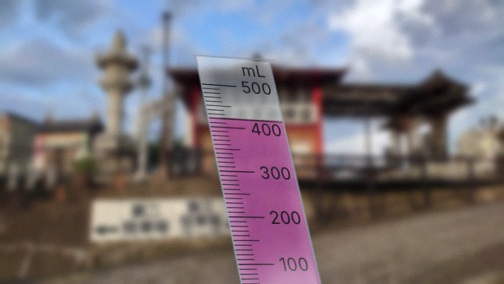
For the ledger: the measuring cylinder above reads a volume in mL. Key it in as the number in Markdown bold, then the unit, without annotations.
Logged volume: **420** mL
